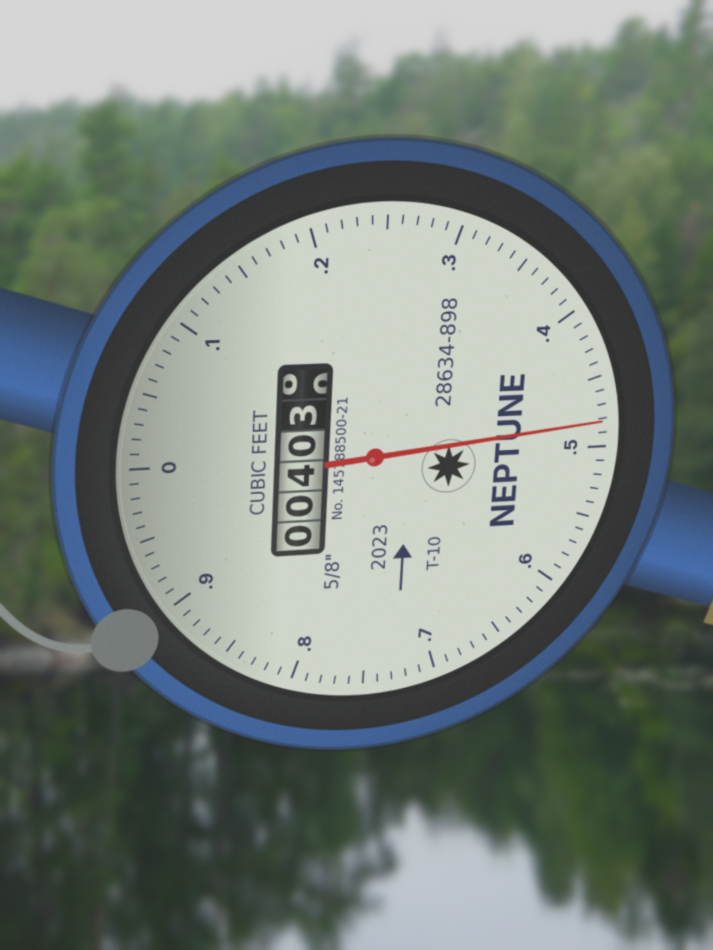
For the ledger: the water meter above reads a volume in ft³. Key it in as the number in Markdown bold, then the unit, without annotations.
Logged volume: **4038.48** ft³
